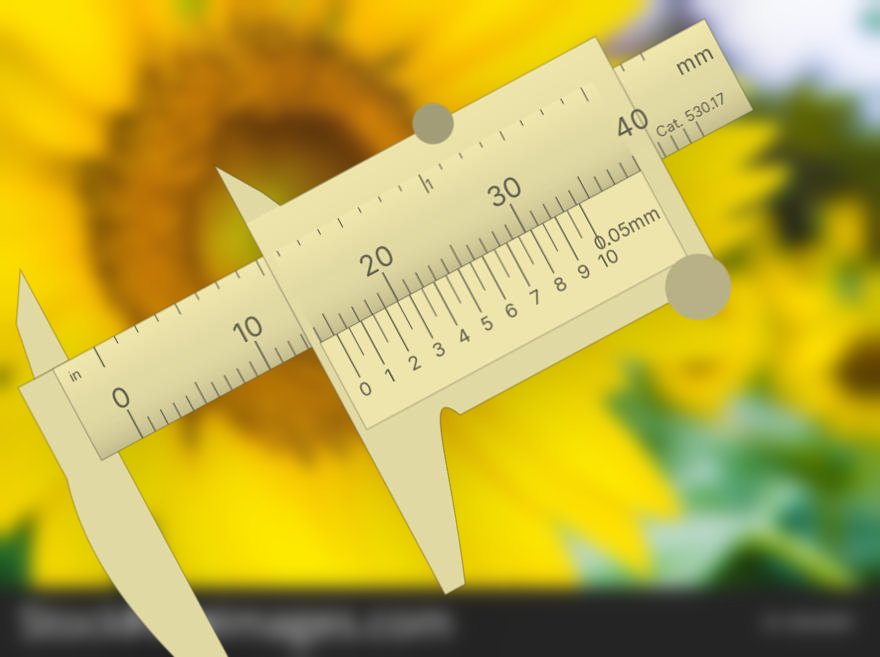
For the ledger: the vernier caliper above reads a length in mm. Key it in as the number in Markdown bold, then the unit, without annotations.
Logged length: **15.2** mm
